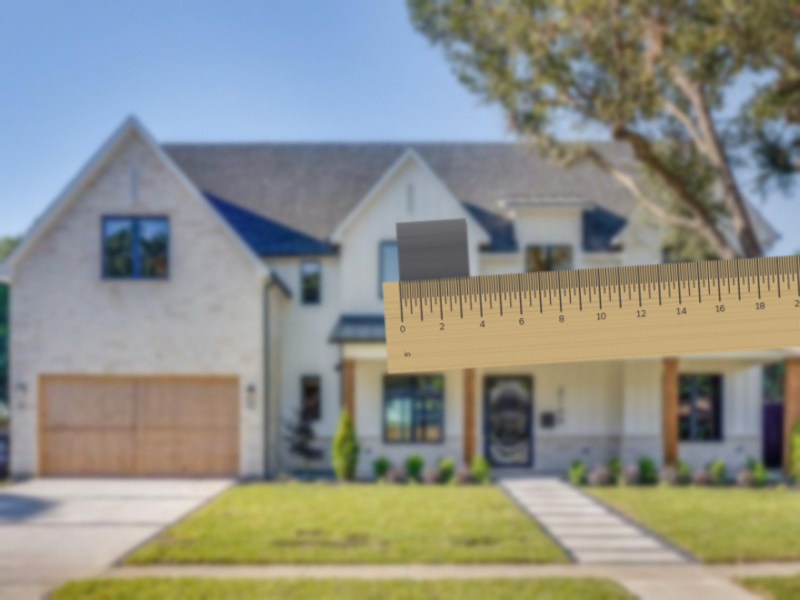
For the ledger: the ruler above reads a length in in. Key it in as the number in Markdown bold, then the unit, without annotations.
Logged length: **3.5** in
